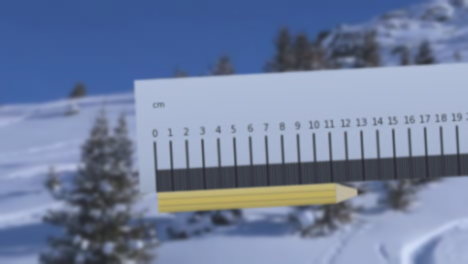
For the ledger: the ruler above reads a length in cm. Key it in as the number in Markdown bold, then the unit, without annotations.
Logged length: **13** cm
